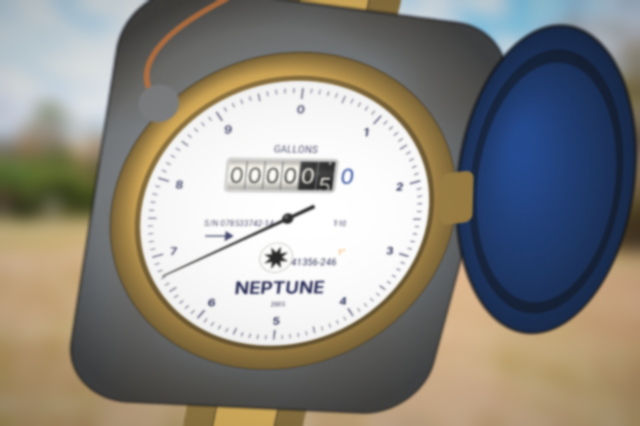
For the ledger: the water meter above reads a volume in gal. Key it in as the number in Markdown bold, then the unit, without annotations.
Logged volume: **46.7** gal
